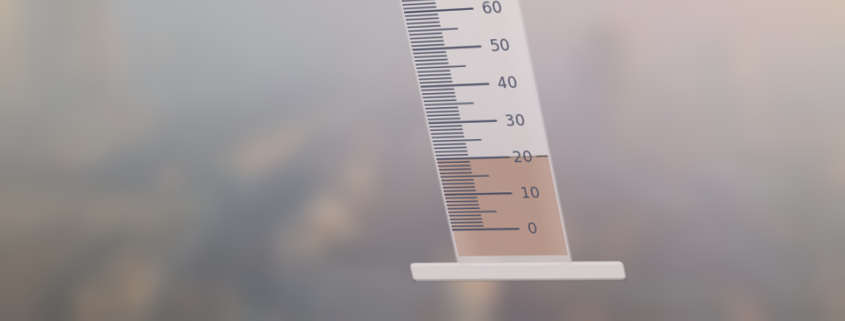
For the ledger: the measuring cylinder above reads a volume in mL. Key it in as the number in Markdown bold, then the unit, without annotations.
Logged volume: **20** mL
